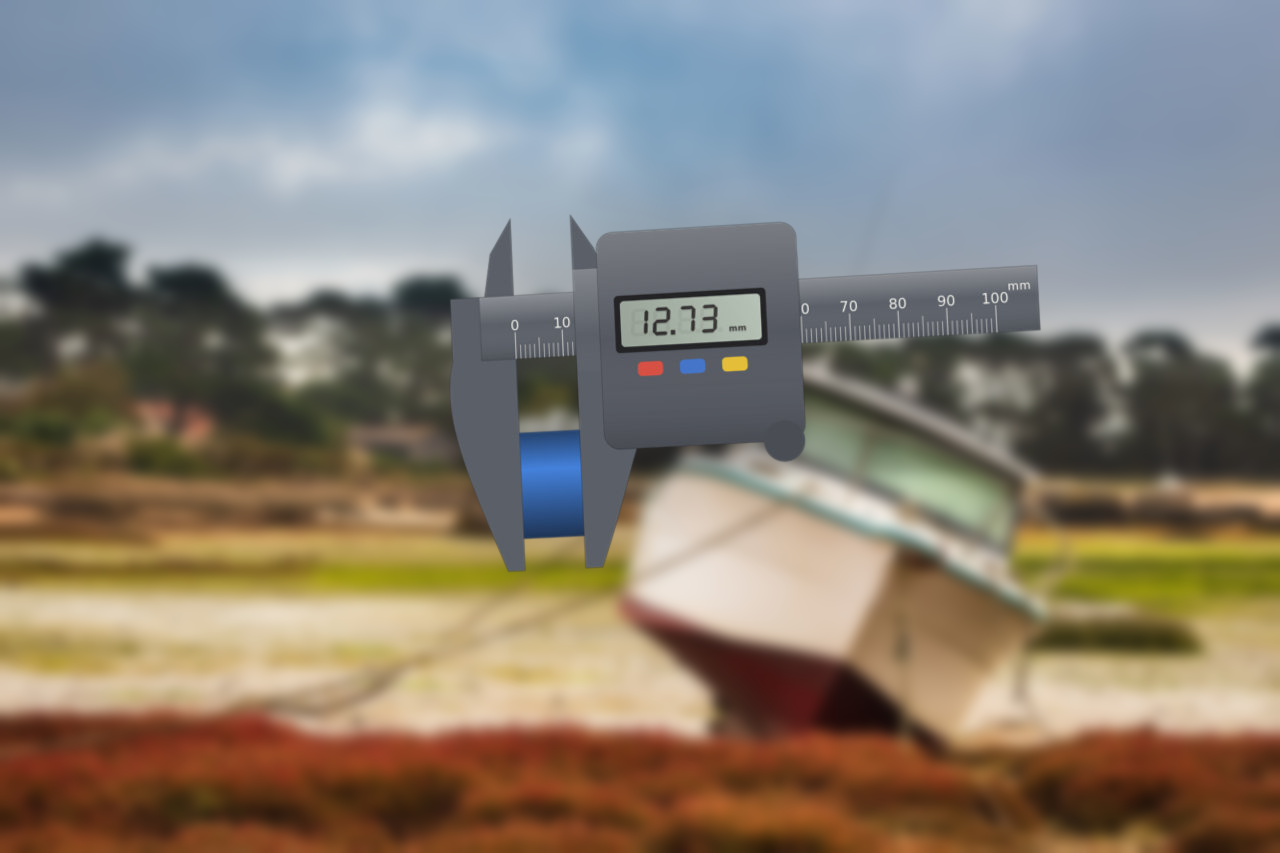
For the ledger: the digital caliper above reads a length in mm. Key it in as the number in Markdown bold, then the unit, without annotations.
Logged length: **12.73** mm
